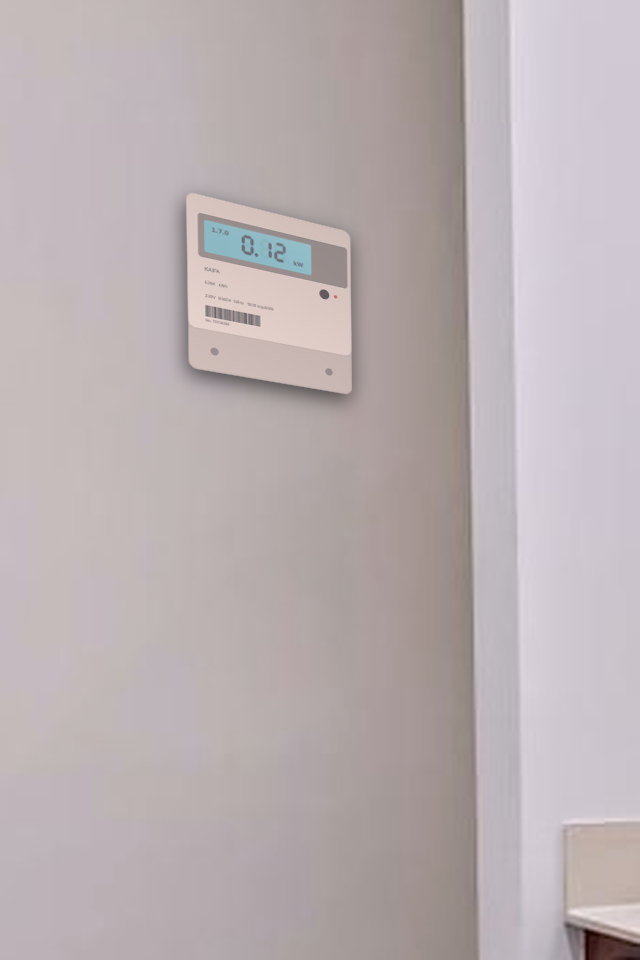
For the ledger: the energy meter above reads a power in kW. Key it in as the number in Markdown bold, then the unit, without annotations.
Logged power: **0.12** kW
